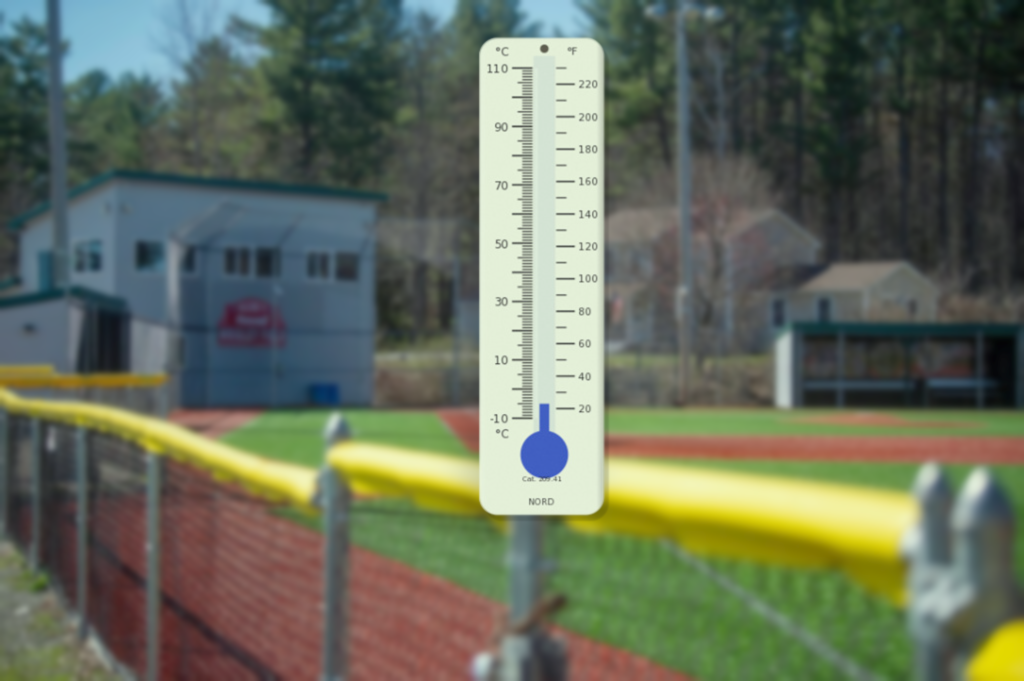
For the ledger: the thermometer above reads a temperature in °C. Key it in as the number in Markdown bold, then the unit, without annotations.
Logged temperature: **-5** °C
